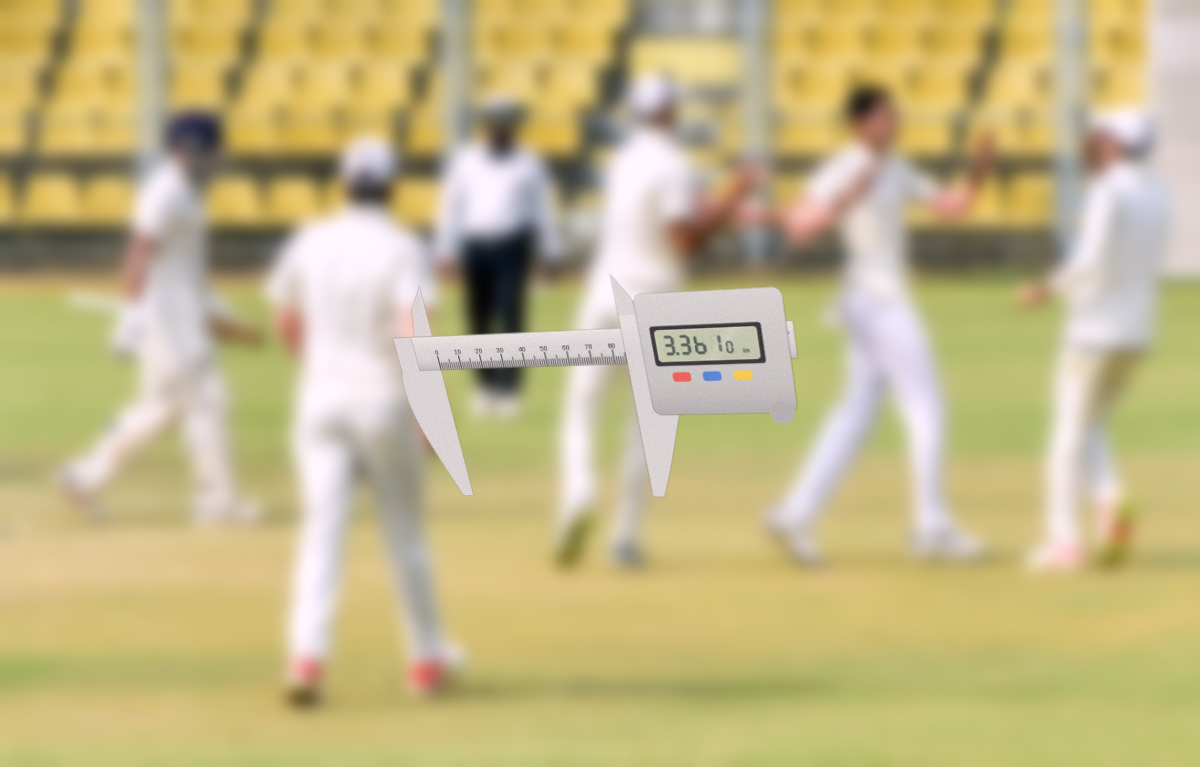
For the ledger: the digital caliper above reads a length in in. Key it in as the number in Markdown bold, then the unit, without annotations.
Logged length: **3.3610** in
